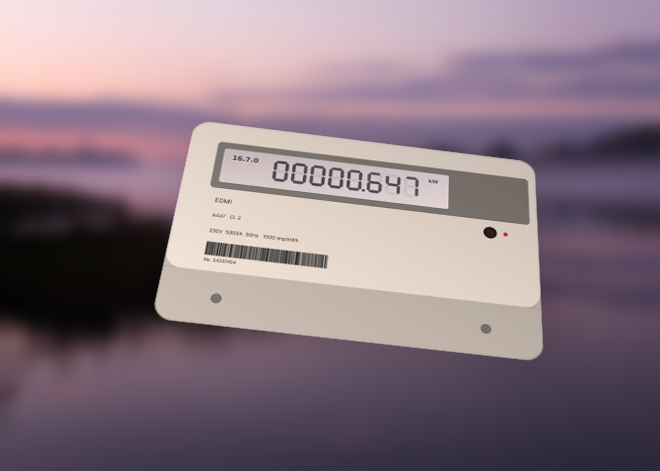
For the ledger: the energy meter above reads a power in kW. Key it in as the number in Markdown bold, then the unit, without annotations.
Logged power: **0.647** kW
